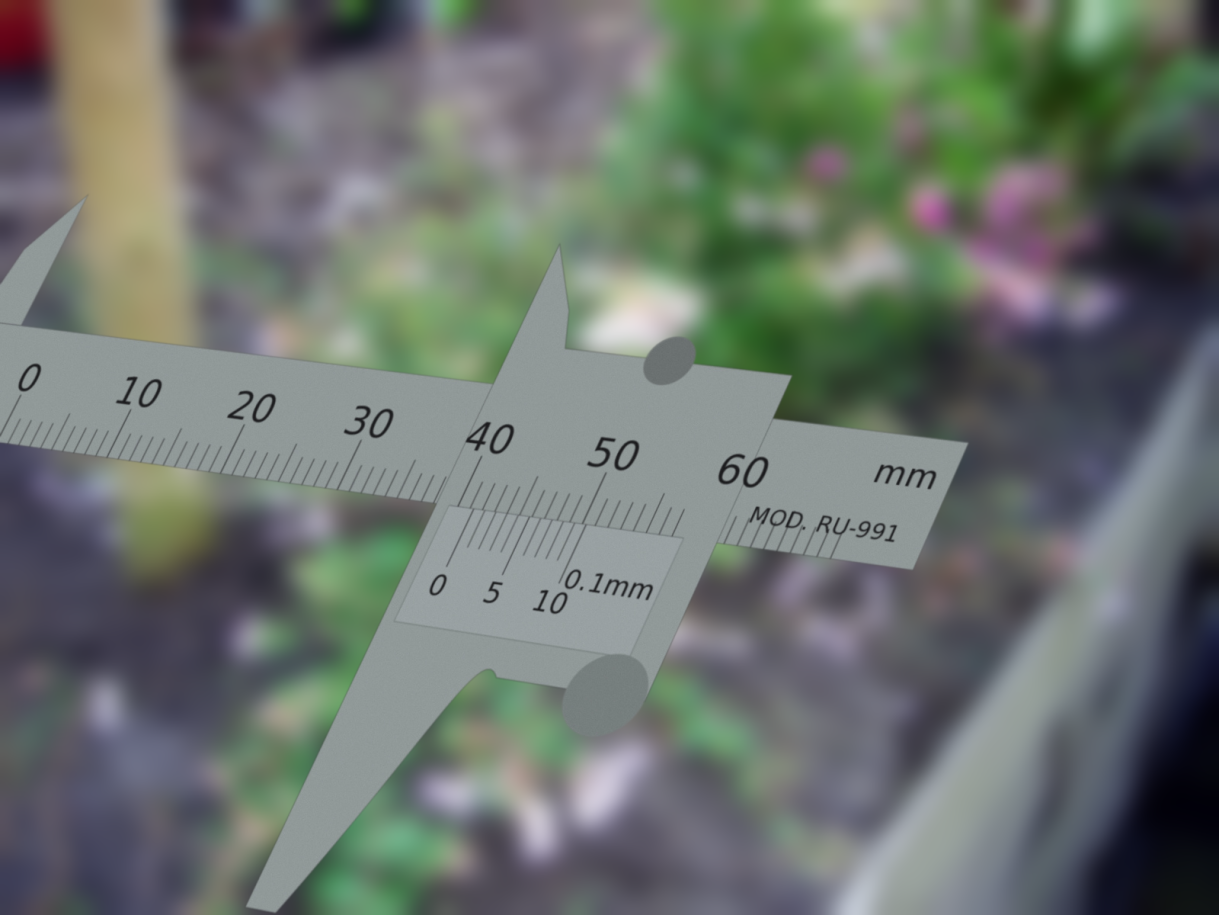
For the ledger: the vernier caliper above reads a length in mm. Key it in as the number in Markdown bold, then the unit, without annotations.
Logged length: **41.3** mm
